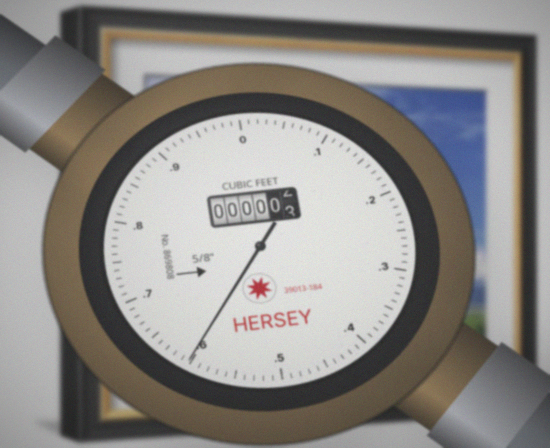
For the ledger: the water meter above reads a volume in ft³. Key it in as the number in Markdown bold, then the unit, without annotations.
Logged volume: **2.60** ft³
